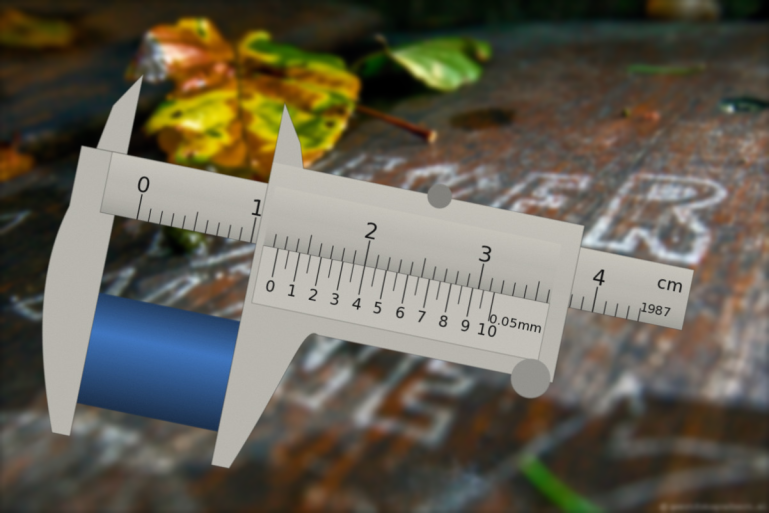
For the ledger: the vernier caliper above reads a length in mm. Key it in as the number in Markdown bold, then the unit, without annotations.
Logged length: **12.4** mm
